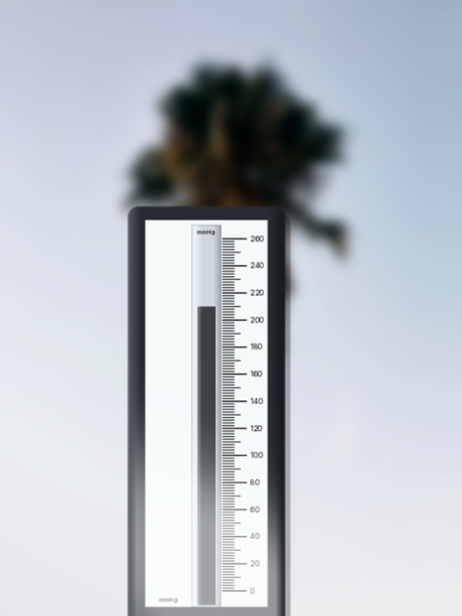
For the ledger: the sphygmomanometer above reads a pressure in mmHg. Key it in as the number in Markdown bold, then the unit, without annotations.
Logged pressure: **210** mmHg
